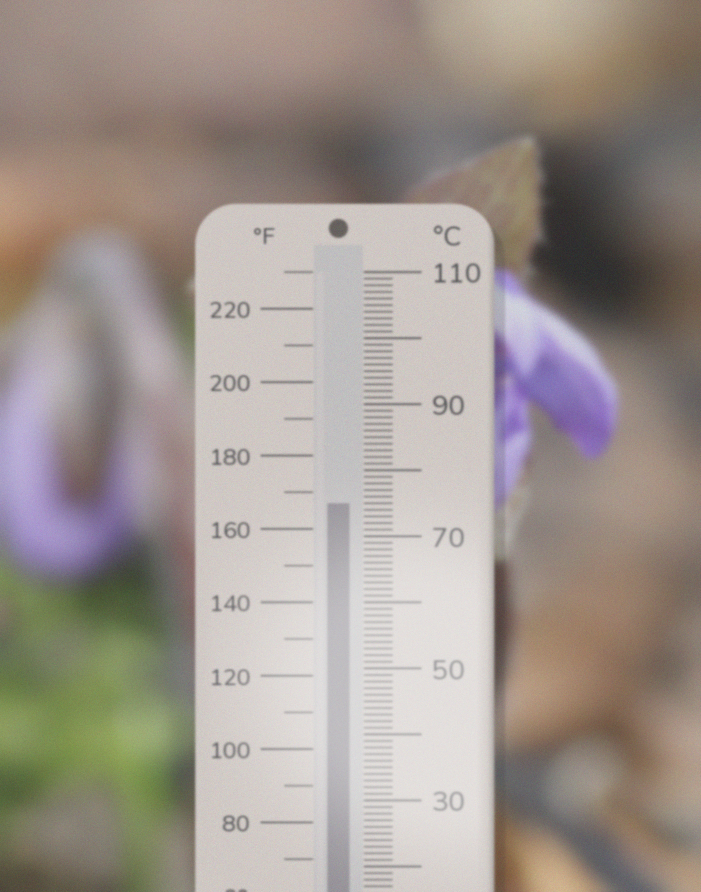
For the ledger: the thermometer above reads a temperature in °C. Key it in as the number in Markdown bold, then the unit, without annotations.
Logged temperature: **75** °C
